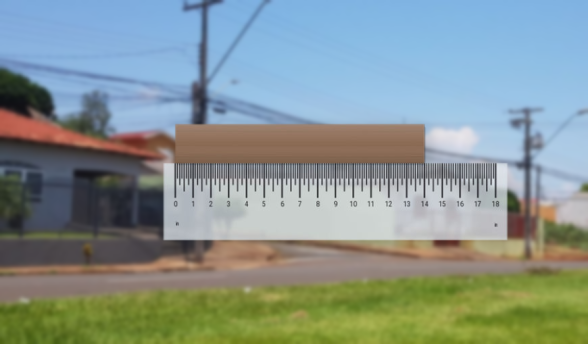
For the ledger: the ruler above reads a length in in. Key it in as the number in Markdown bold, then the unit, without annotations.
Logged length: **14** in
